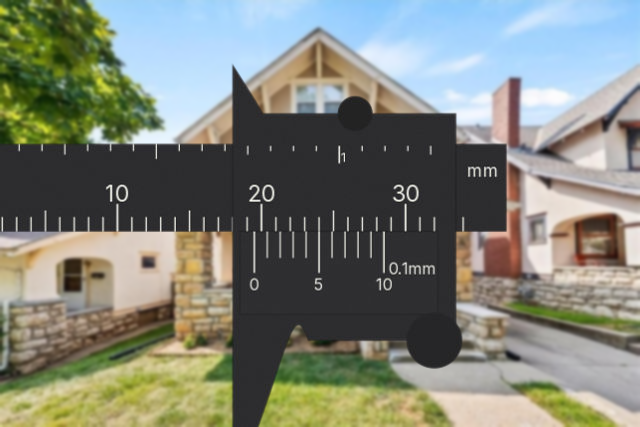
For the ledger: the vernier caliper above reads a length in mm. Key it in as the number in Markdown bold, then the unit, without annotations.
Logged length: **19.5** mm
